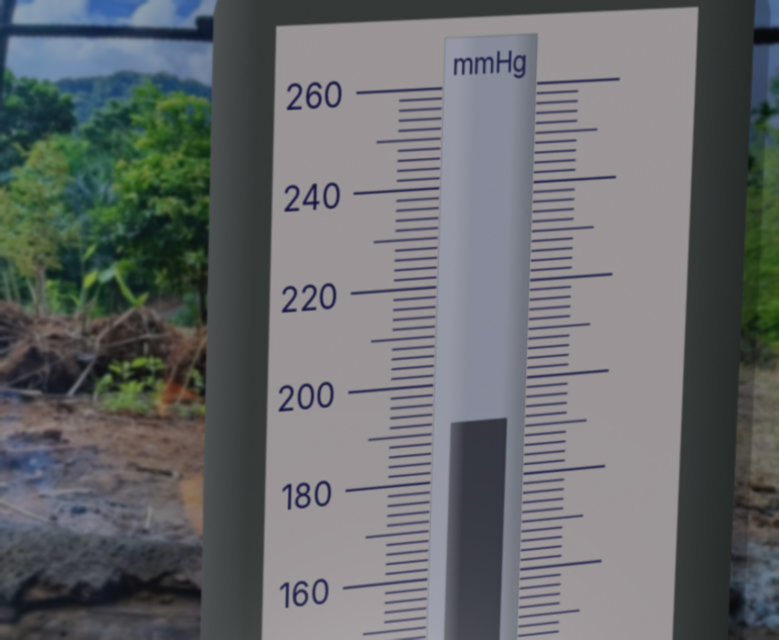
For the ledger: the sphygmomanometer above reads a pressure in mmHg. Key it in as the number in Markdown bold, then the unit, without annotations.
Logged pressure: **192** mmHg
